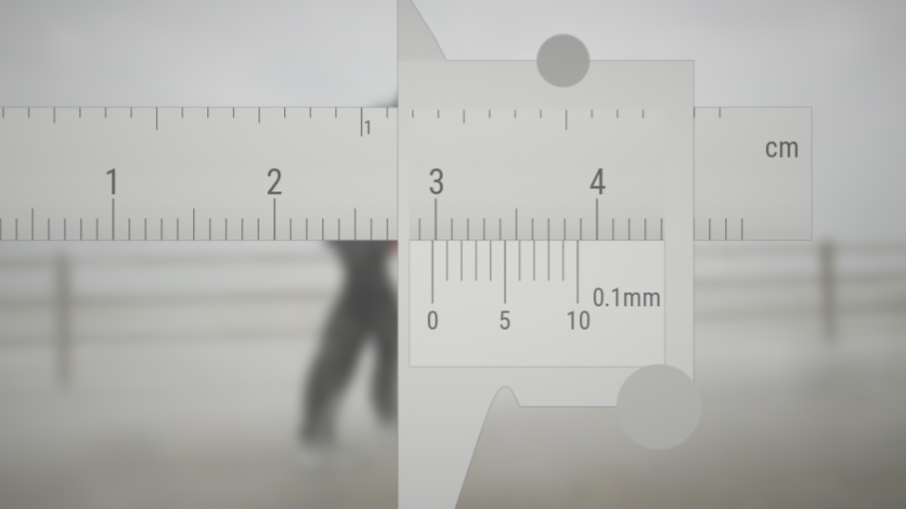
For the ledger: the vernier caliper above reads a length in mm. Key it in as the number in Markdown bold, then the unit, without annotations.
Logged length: **29.8** mm
